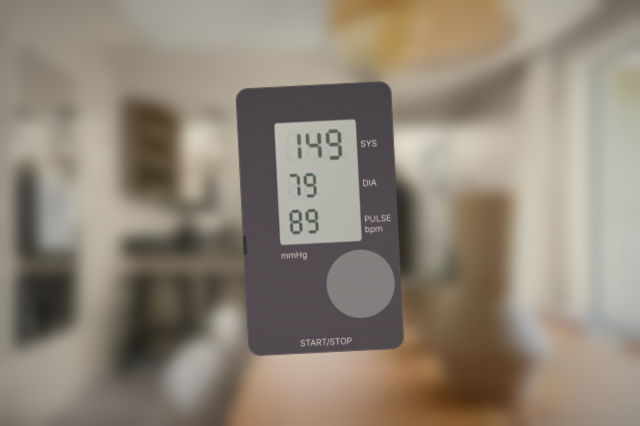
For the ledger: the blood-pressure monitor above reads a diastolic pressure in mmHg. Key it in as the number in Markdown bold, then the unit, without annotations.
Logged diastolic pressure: **79** mmHg
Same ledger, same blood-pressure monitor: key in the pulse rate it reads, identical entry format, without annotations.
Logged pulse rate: **89** bpm
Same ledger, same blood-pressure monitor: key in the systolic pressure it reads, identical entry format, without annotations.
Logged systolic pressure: **149** mmHg
